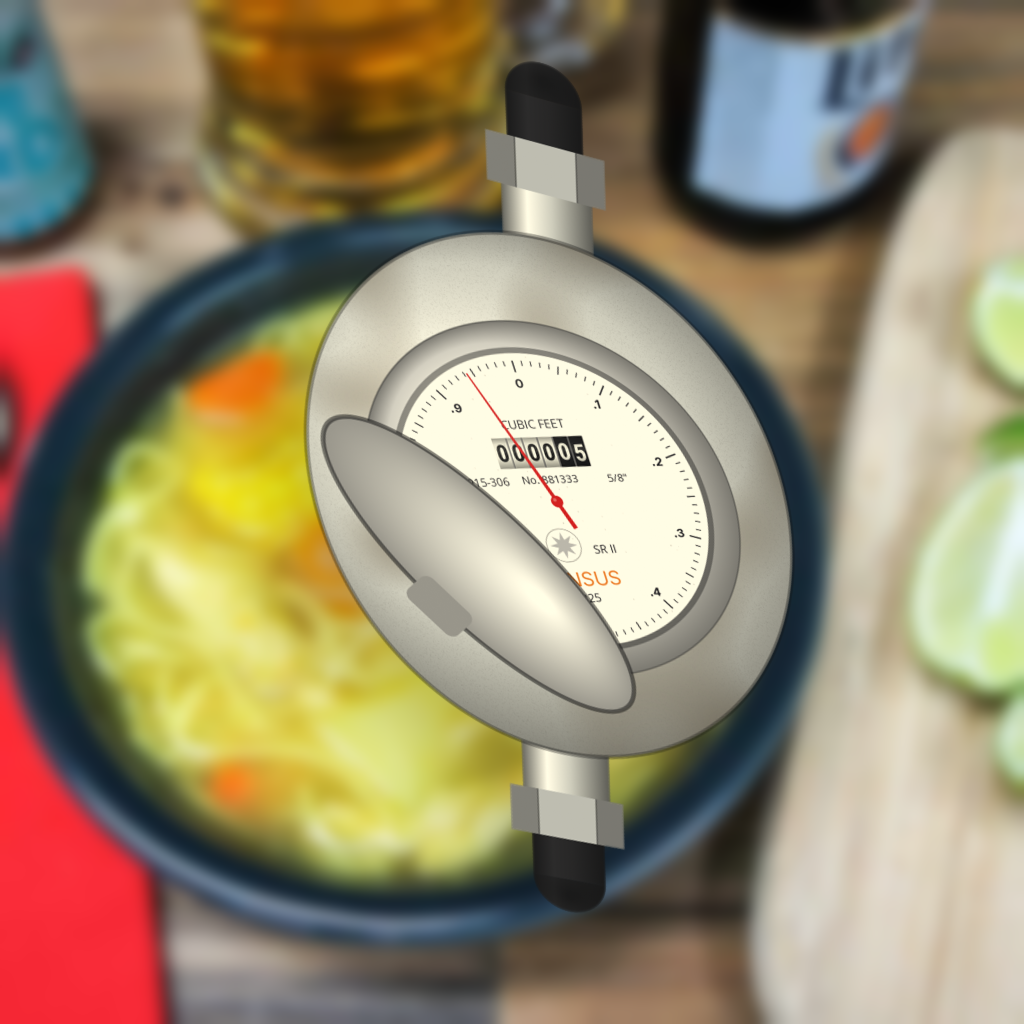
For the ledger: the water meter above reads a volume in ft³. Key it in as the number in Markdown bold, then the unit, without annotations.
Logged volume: **4.94** ft³
